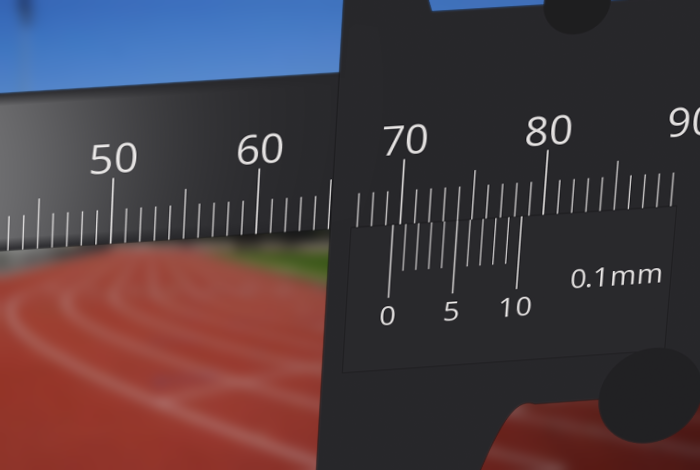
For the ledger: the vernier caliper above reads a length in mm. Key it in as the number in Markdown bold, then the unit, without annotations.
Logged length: **69.5** mm
